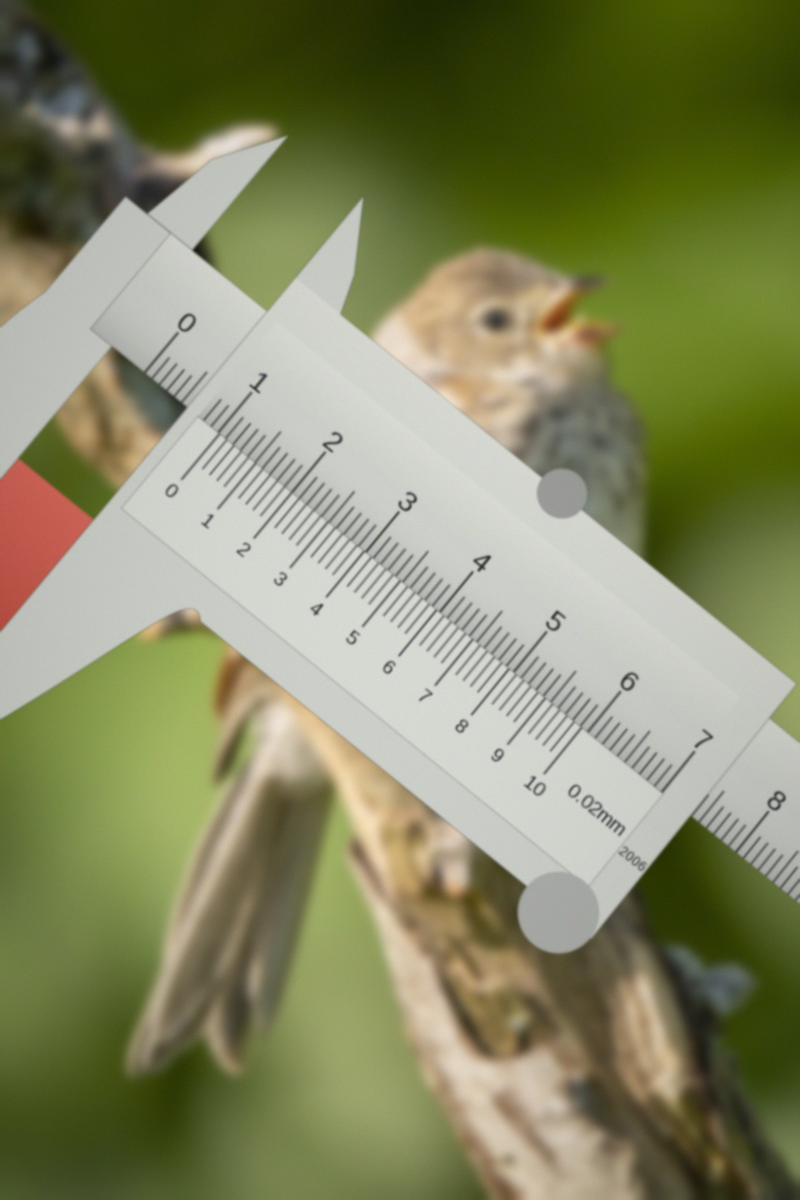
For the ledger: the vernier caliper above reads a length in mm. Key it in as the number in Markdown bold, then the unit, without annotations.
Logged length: **10.2** mm
